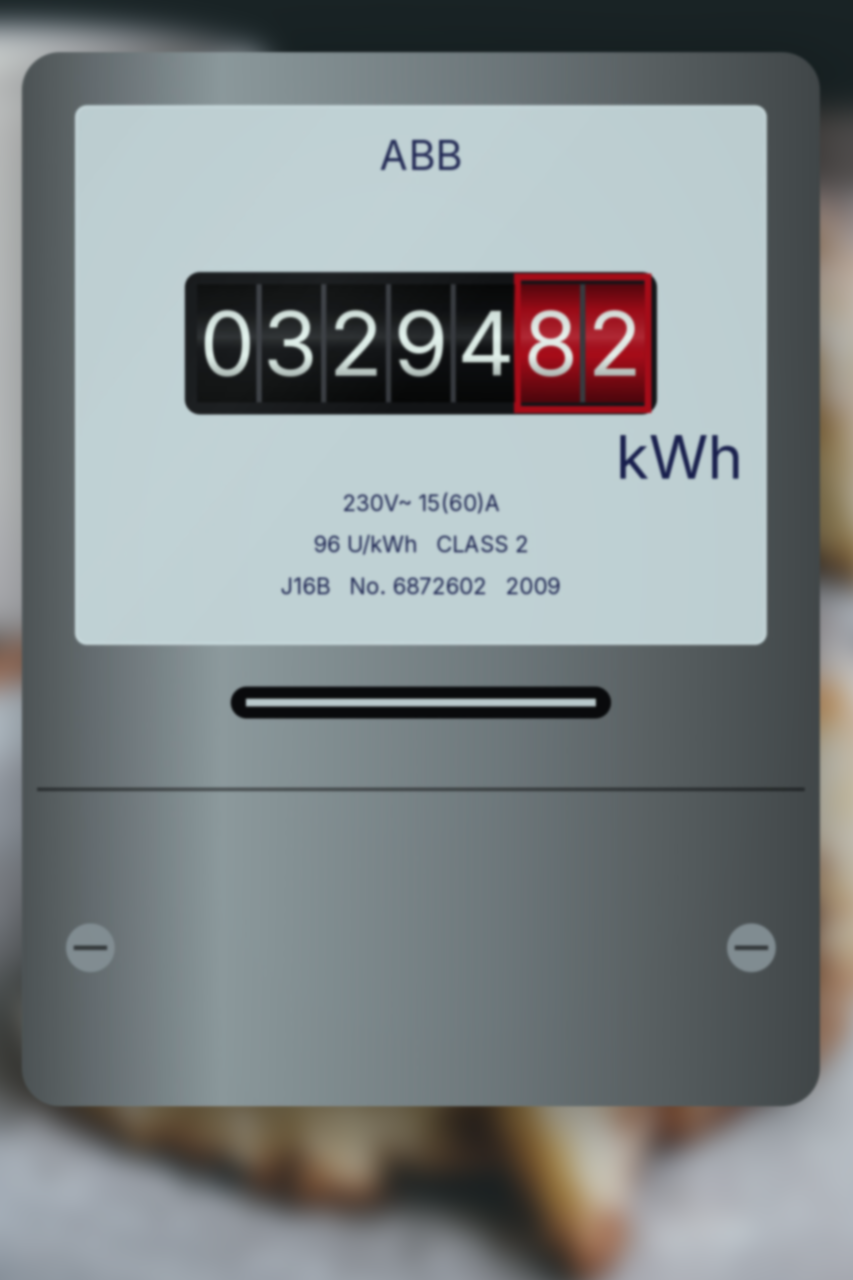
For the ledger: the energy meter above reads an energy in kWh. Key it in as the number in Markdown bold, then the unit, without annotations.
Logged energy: **3294.82** kWh
